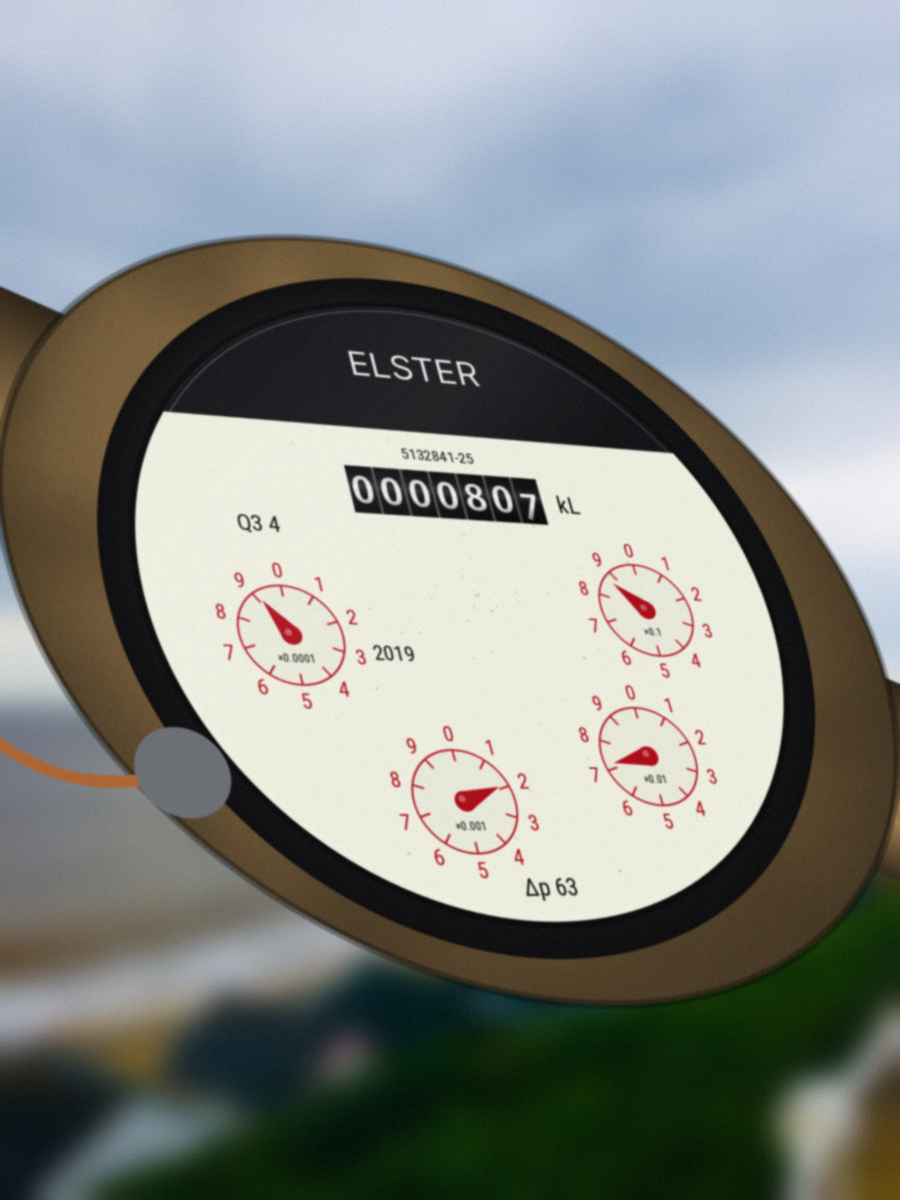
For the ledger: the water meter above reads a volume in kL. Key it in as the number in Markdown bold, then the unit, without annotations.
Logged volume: **806.8719** kL
